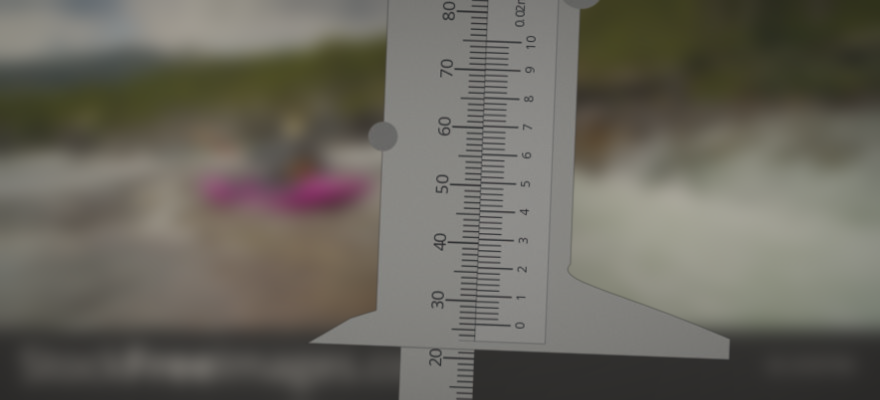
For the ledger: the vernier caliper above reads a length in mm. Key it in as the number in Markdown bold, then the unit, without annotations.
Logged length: **26.0** mm
